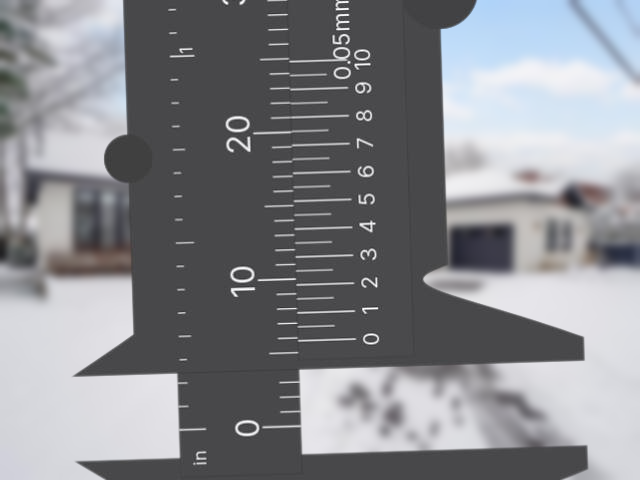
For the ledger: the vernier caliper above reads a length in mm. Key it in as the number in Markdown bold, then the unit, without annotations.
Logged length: **5.8** mm
